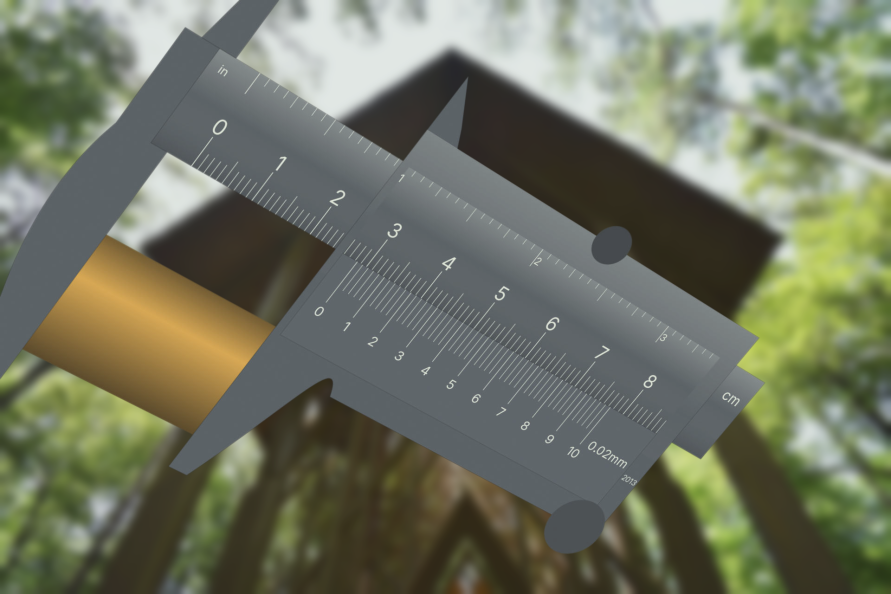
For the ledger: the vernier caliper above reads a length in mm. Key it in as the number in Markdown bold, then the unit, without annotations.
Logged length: **28.4** mm
